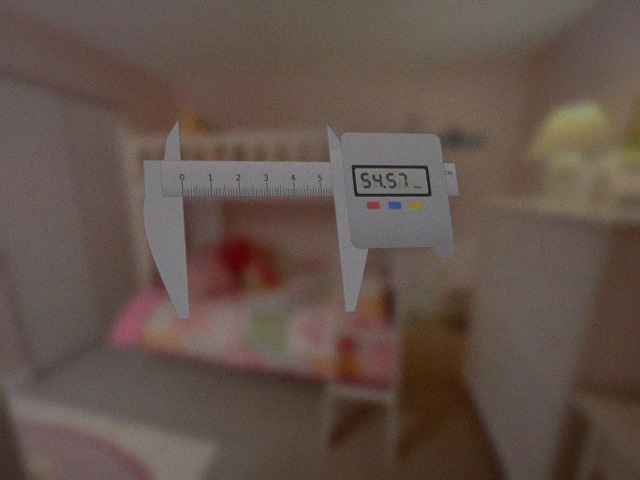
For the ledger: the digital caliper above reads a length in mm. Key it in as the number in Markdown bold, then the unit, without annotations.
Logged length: **54.57** mm
